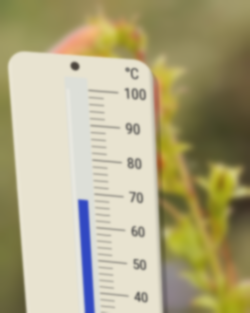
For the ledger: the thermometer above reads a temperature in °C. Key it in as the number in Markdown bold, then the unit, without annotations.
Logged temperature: **68** °C
